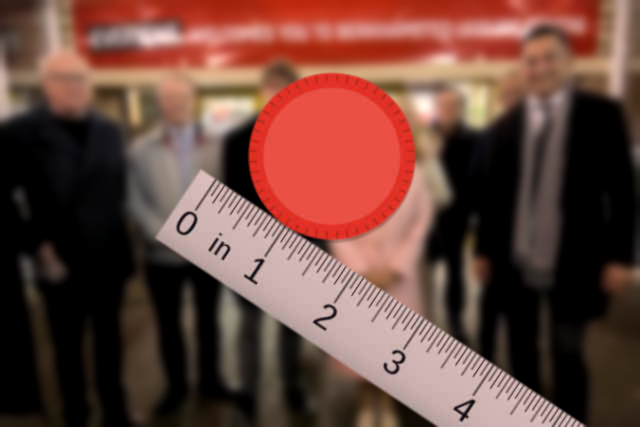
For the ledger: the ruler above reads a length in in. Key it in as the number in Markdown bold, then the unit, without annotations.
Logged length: **2** in
